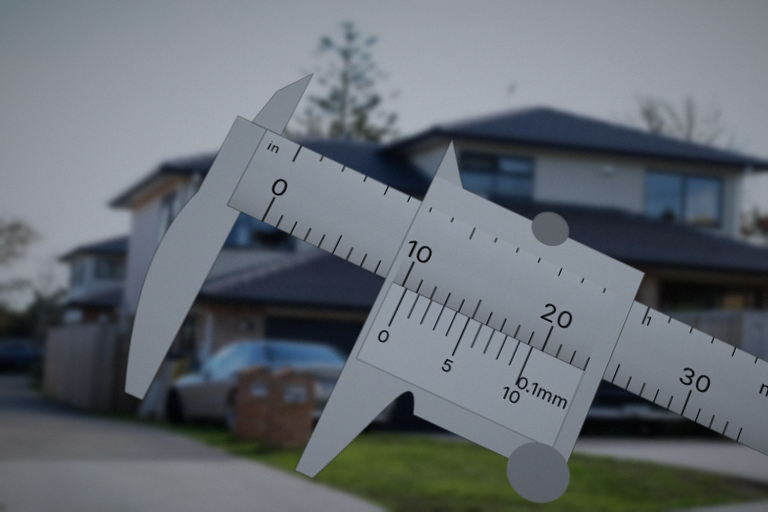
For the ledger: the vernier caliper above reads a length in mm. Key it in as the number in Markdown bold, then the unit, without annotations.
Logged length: **10.3** mm
